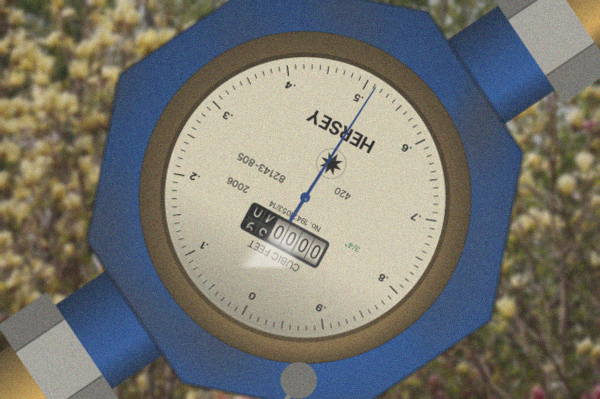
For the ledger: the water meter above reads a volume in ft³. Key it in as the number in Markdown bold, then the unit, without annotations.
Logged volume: **39.51** ft³
